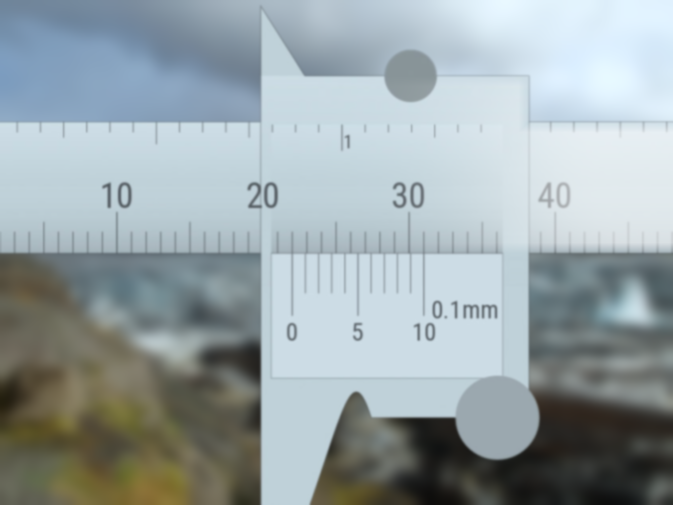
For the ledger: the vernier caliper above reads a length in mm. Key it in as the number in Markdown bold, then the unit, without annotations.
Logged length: **22.0** mm
